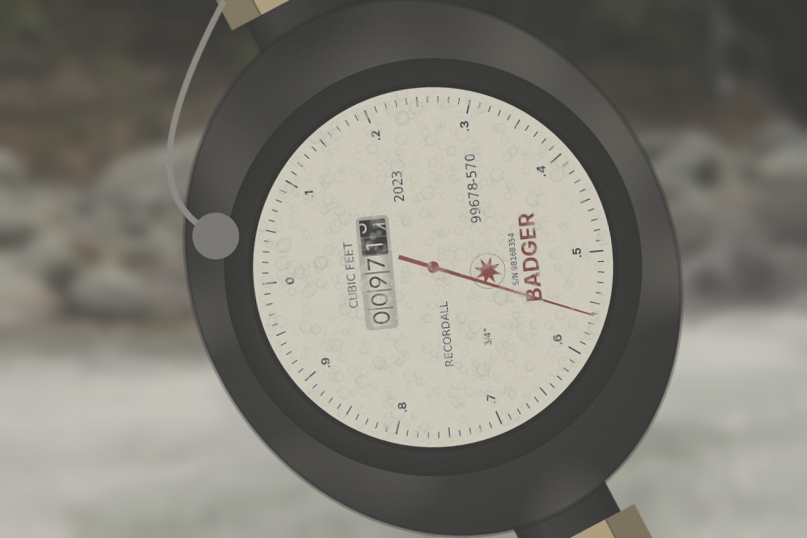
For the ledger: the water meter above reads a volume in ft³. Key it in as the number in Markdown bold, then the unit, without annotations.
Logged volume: **9713.56** ft³
